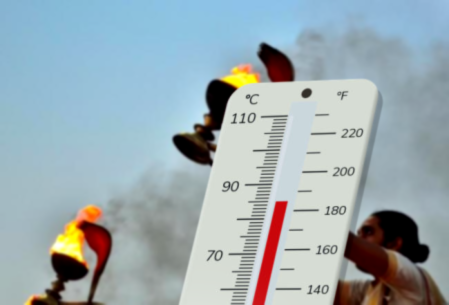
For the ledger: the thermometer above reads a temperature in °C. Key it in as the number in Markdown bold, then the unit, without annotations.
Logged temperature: **85** °C
